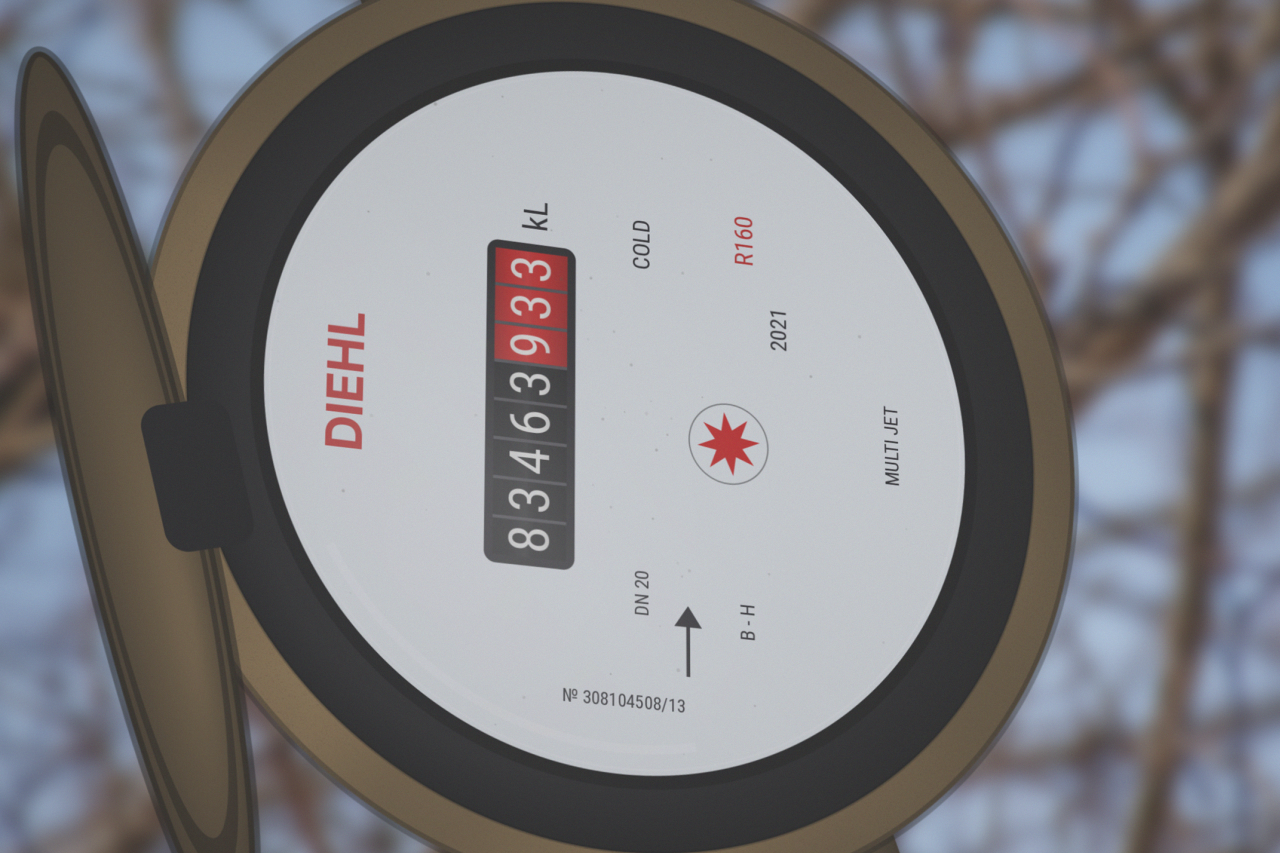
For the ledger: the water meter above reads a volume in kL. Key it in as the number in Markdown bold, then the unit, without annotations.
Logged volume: **83463.933** kL
